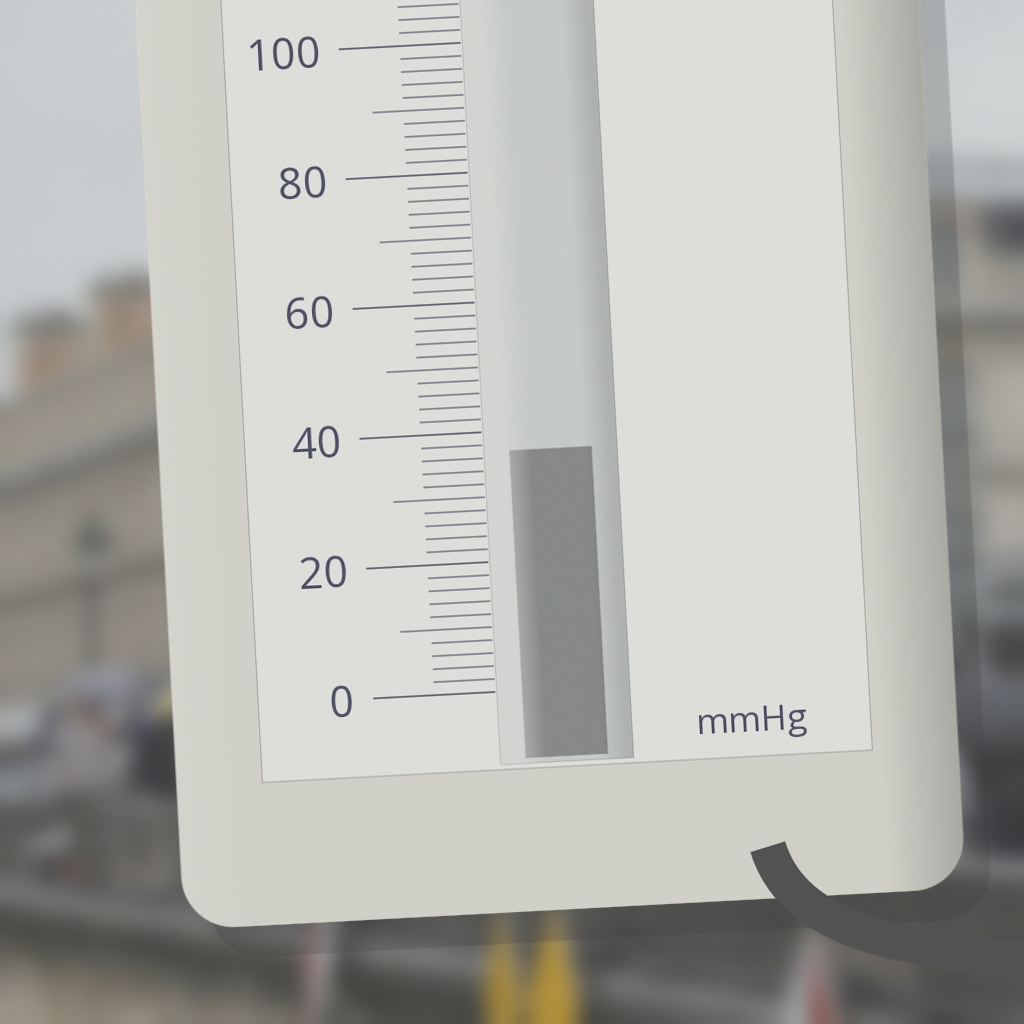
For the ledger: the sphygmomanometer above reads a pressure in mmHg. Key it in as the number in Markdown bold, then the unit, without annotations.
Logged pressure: **37** mmHg
